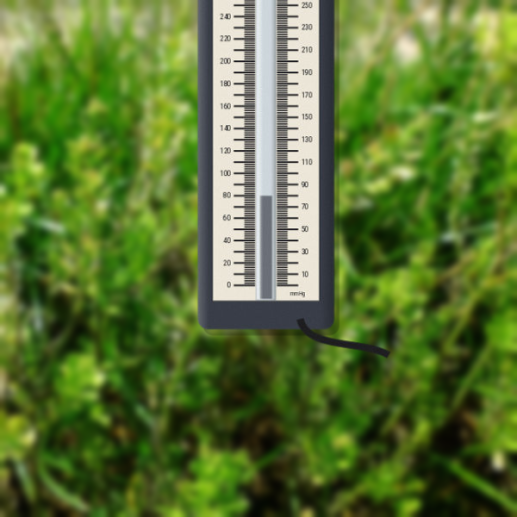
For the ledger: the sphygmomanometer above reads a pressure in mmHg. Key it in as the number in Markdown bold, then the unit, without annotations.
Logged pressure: **80** mmHg
